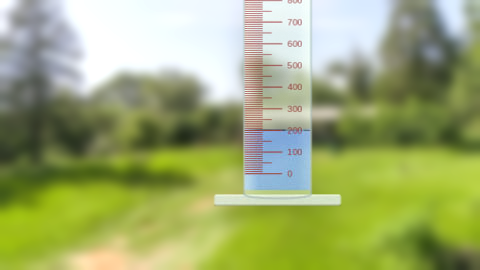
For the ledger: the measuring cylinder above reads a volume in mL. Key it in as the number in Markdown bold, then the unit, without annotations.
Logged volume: **200** mL
